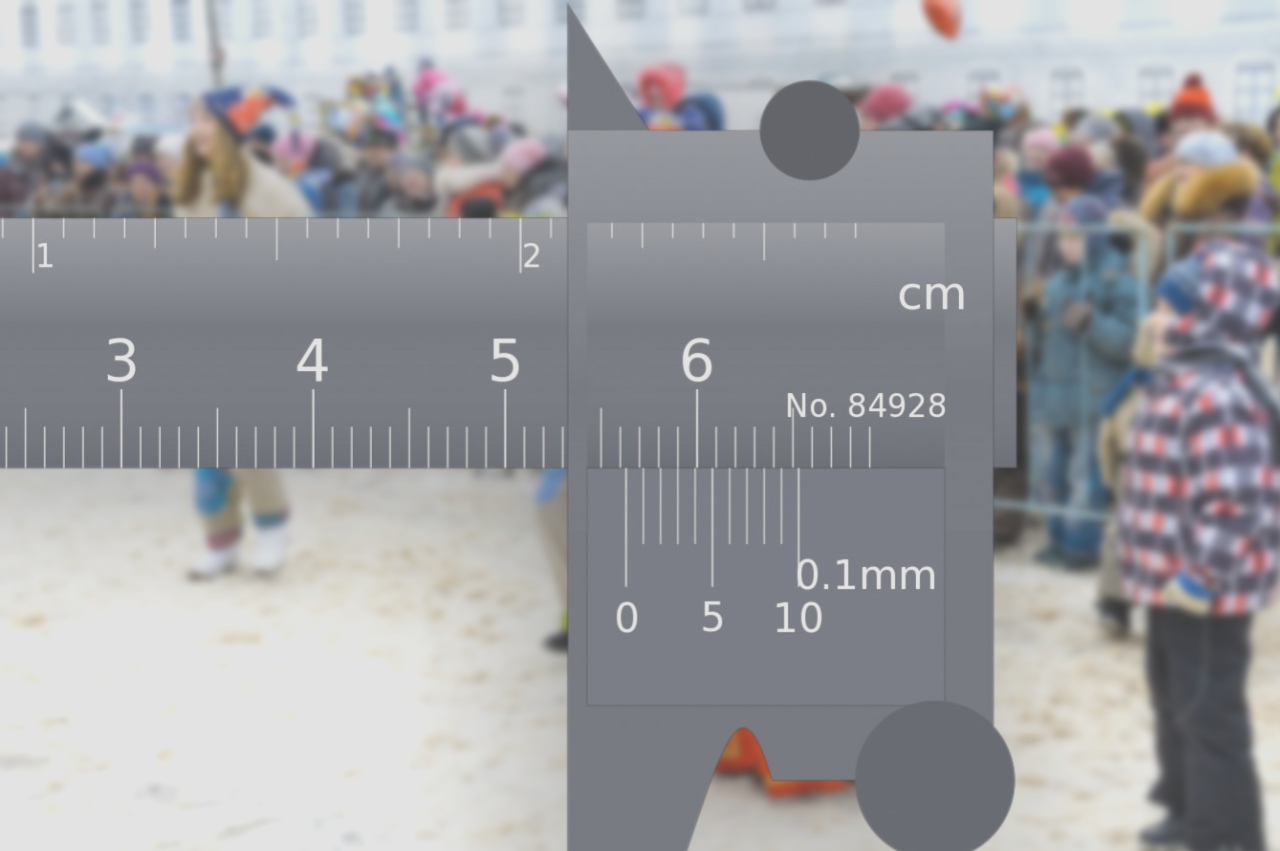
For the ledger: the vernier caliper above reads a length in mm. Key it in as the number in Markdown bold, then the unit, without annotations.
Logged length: **56.3** mm
